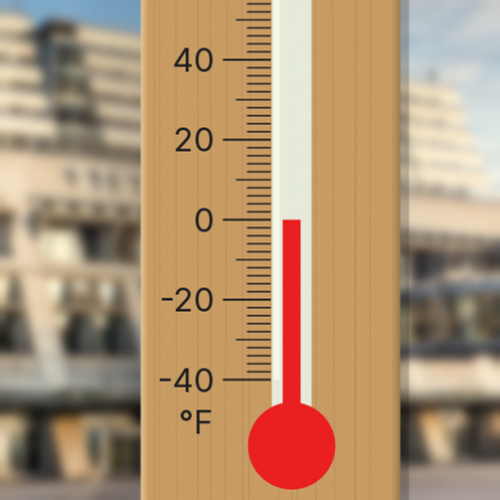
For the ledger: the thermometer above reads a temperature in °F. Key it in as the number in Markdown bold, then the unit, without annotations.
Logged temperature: **0** °F
